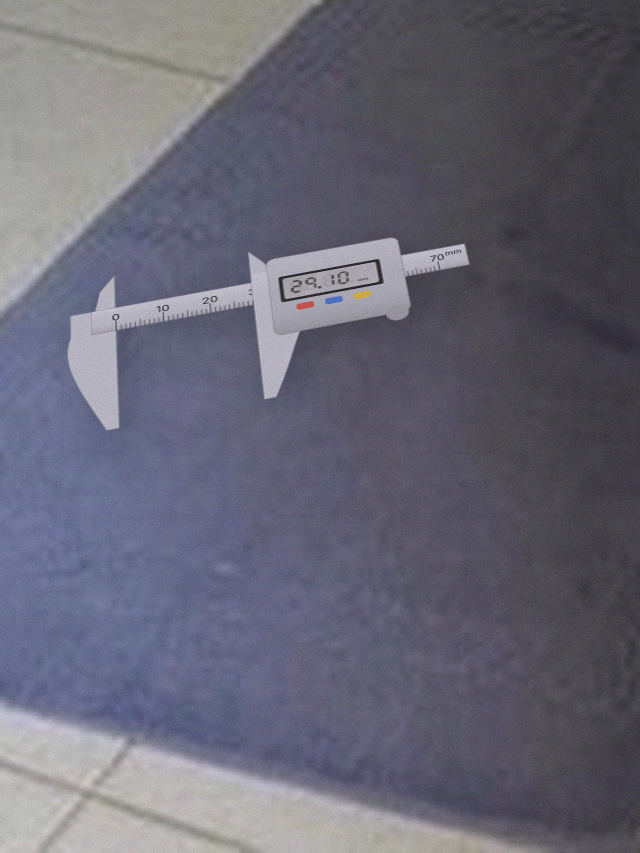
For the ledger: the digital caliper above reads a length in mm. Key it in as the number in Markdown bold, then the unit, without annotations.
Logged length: **29.10** mm
